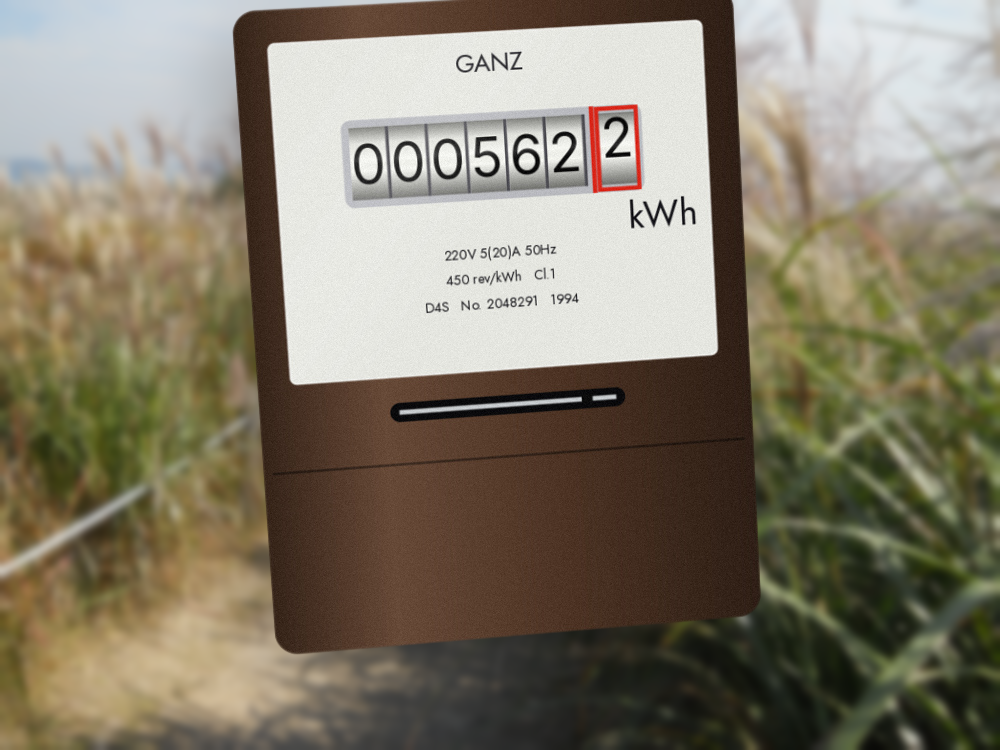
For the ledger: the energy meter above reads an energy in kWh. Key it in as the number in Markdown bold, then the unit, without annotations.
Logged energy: **562.2** kWh
